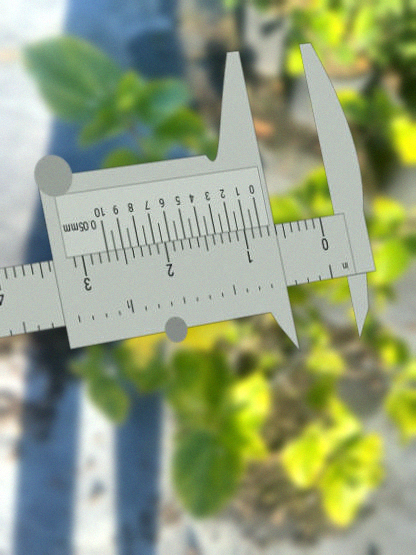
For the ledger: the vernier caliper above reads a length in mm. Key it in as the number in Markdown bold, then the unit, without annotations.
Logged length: **8.0** mm
